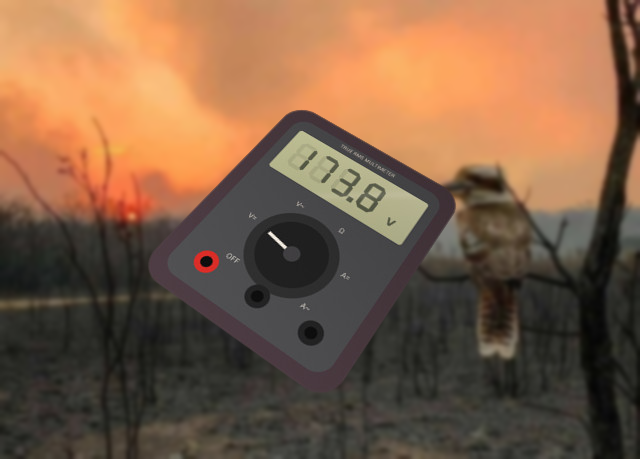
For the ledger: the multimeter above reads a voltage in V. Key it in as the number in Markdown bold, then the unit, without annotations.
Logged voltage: **173.8** V
